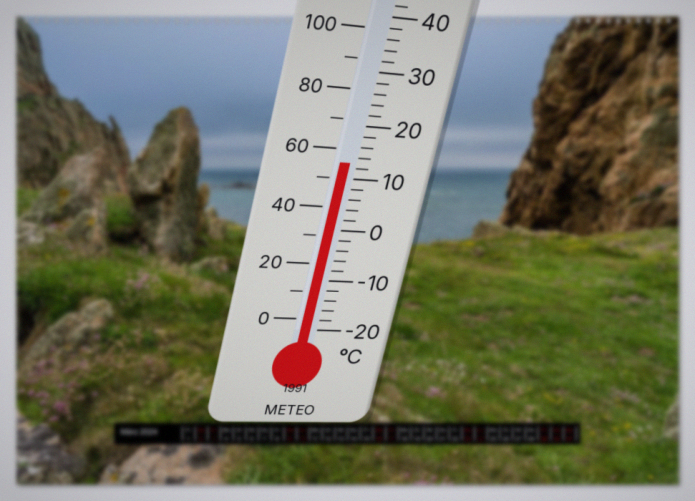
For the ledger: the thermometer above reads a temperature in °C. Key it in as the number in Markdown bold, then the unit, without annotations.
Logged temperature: **13** °C
